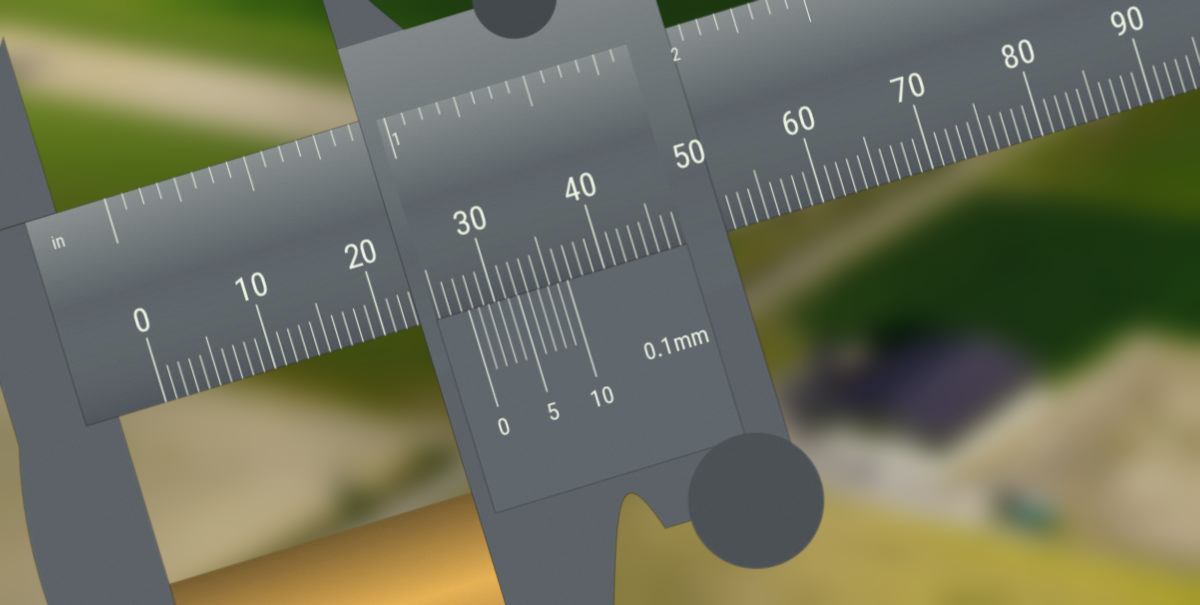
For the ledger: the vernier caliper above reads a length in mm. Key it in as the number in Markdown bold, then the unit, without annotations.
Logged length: **27.6** mm
